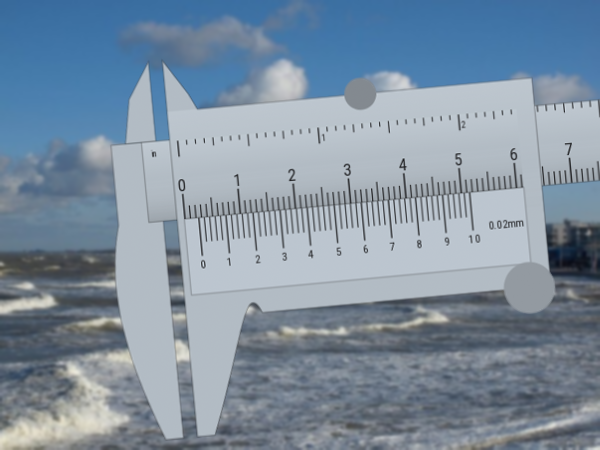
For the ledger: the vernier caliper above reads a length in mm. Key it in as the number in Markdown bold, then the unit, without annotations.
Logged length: **2.5** mm
